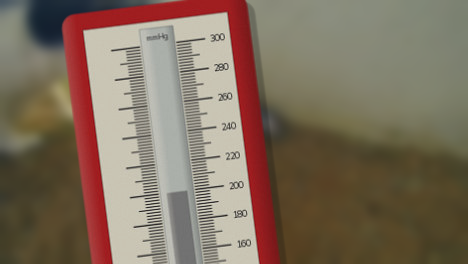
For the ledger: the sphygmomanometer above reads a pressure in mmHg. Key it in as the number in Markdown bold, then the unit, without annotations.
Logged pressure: **200** mmHg
